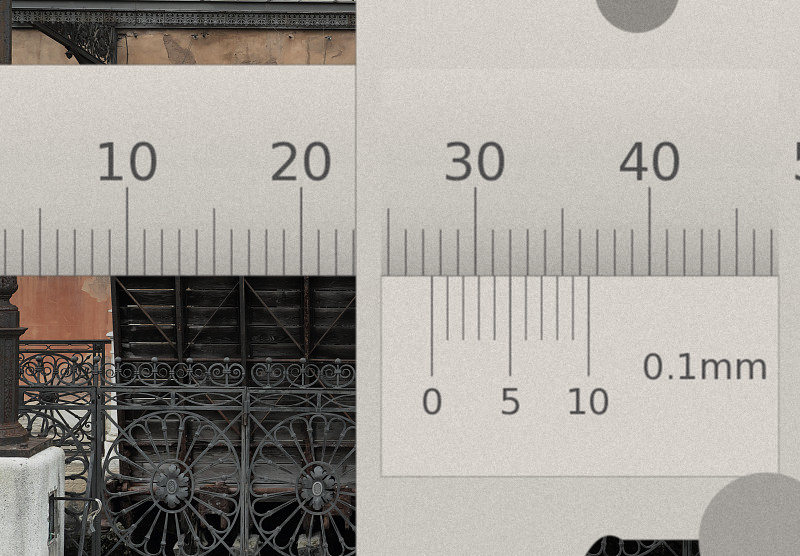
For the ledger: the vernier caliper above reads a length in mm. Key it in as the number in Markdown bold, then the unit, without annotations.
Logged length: **27.5** mm
